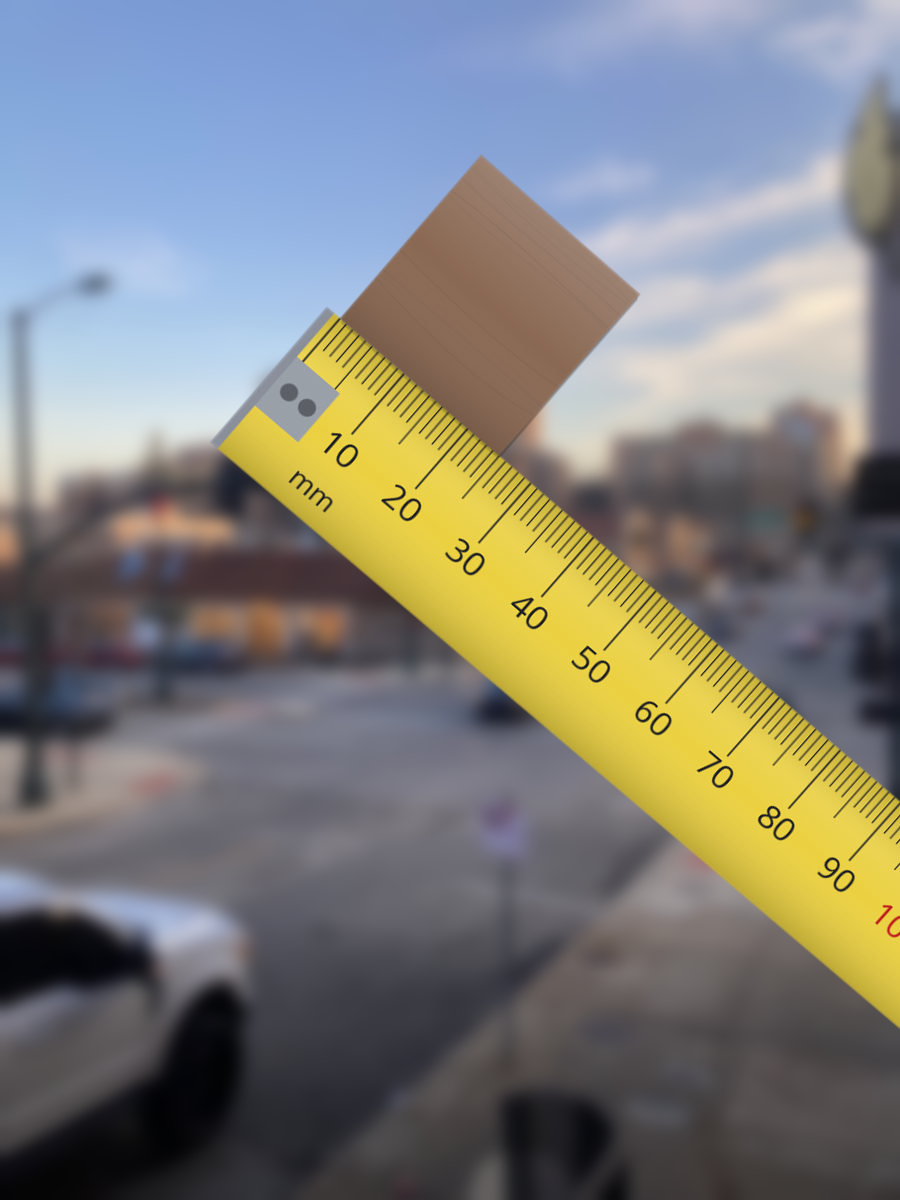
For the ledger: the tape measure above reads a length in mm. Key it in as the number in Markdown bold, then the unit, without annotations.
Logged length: **25** mm
